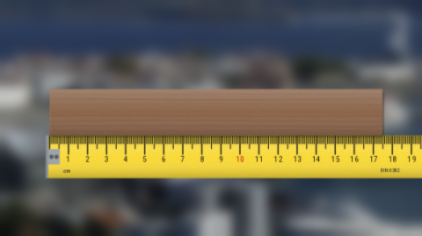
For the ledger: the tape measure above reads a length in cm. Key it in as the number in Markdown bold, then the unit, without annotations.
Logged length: **17.5** cm
